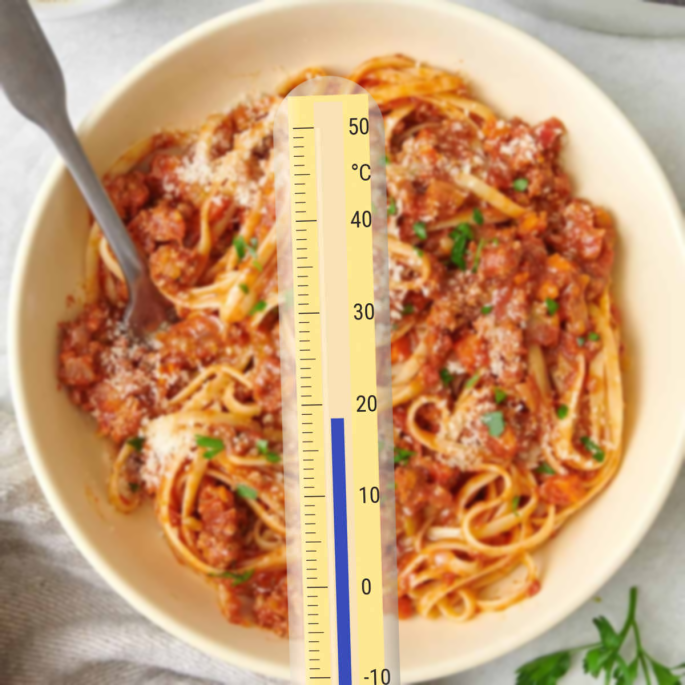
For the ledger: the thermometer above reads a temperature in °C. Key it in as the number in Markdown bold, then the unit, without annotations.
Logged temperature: **18.5** °C
